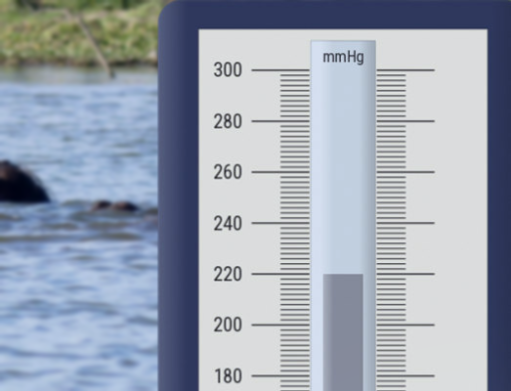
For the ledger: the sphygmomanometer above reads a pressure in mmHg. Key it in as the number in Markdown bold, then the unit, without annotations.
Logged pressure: **220** mmHg
